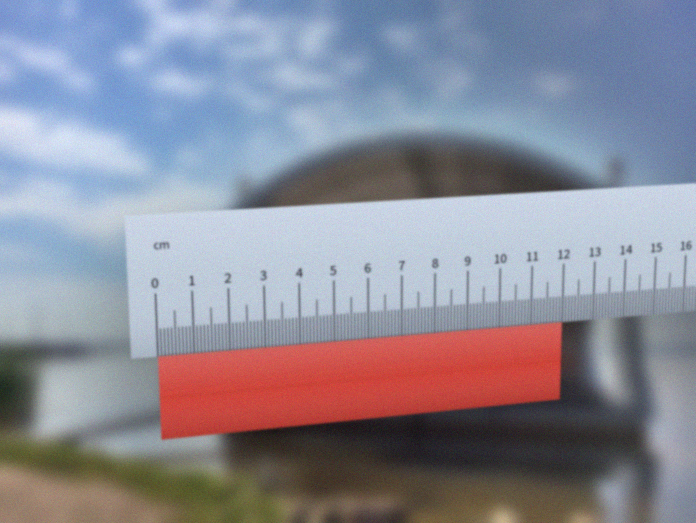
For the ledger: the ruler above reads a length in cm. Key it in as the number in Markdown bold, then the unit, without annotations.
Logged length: **12** cm
